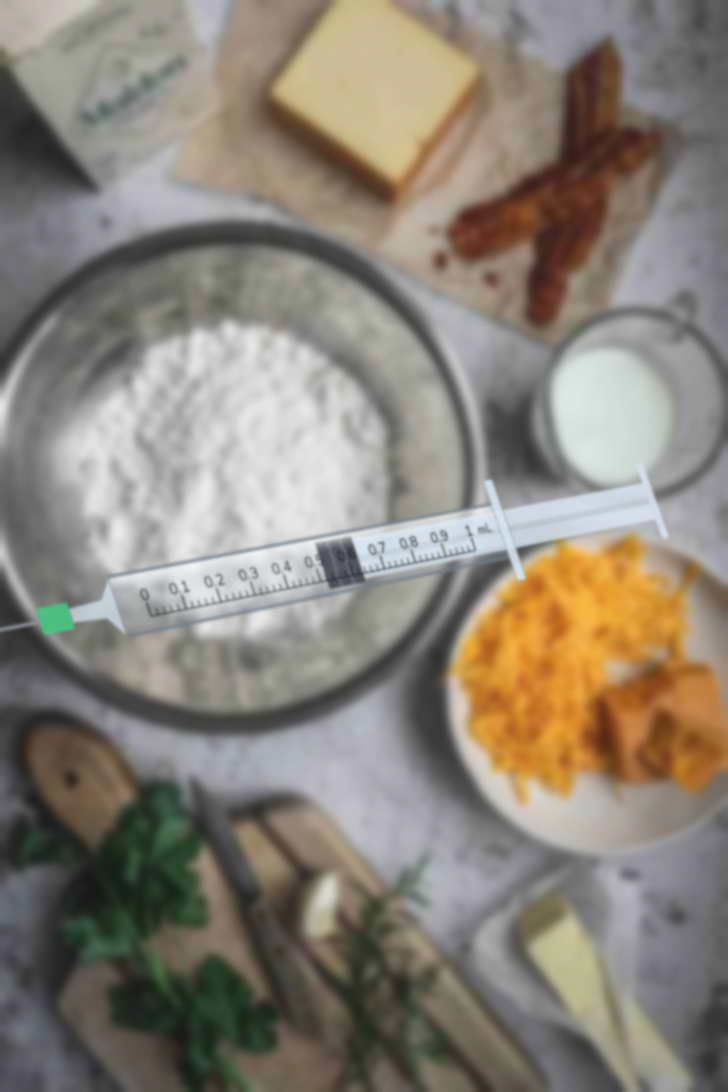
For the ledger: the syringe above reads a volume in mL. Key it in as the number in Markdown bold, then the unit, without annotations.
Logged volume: **0.52** mL
